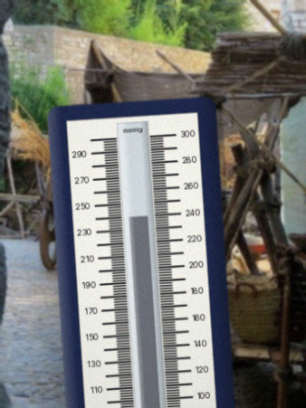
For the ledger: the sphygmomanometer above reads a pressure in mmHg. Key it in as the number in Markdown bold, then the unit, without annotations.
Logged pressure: **240** mmHg
